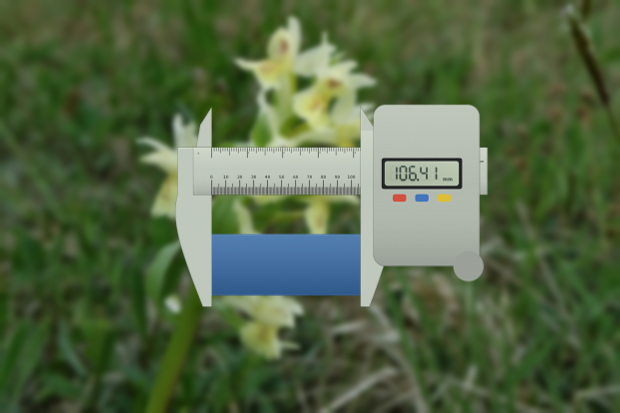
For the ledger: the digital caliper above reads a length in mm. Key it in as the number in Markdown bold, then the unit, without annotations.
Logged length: **106.41** mm
